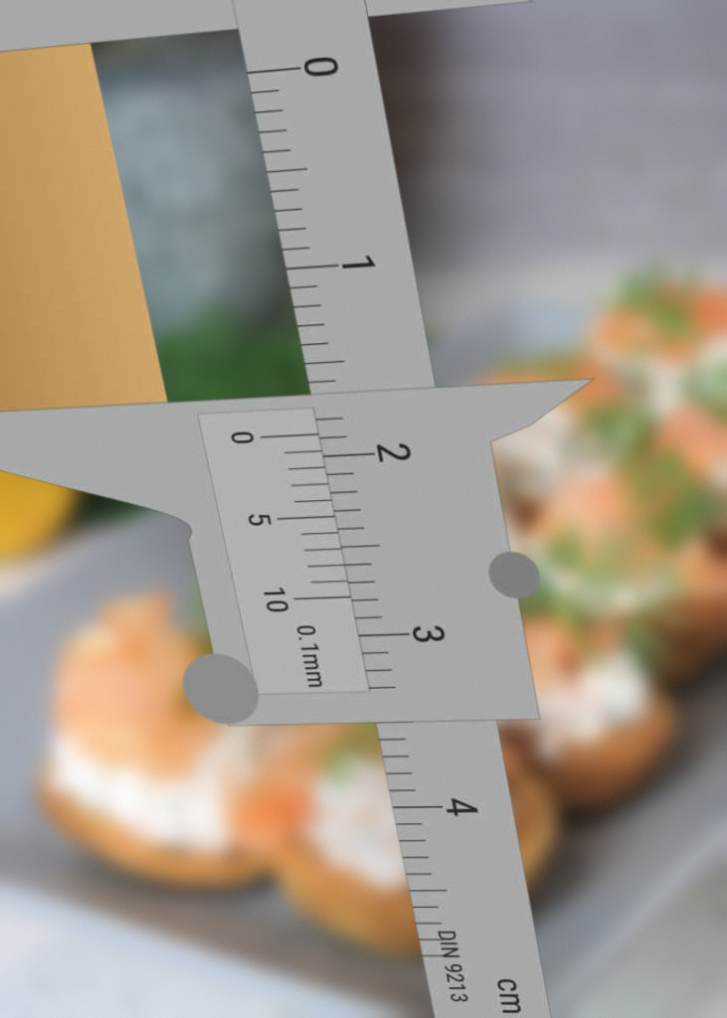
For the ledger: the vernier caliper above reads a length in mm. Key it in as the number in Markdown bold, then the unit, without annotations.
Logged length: **18.8** mm
